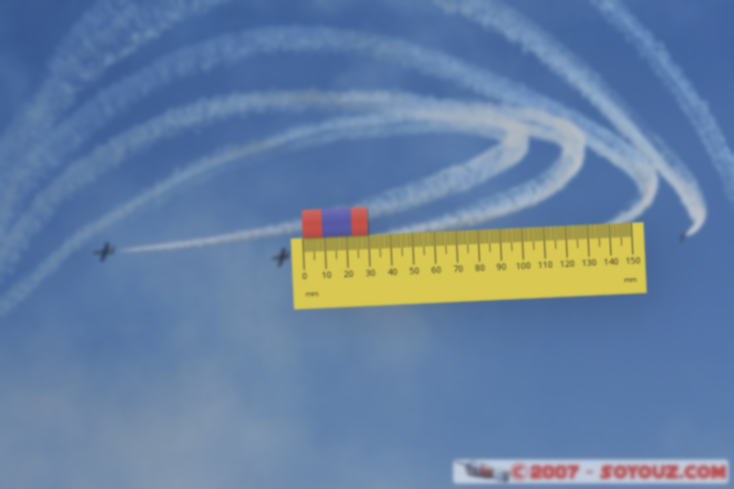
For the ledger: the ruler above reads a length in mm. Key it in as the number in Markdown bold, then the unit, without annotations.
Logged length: **30** mm
